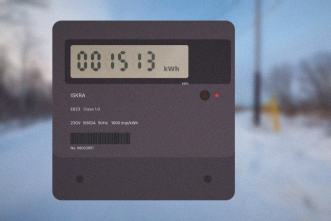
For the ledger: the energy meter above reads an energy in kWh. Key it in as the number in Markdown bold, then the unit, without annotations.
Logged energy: **1513** kWh
